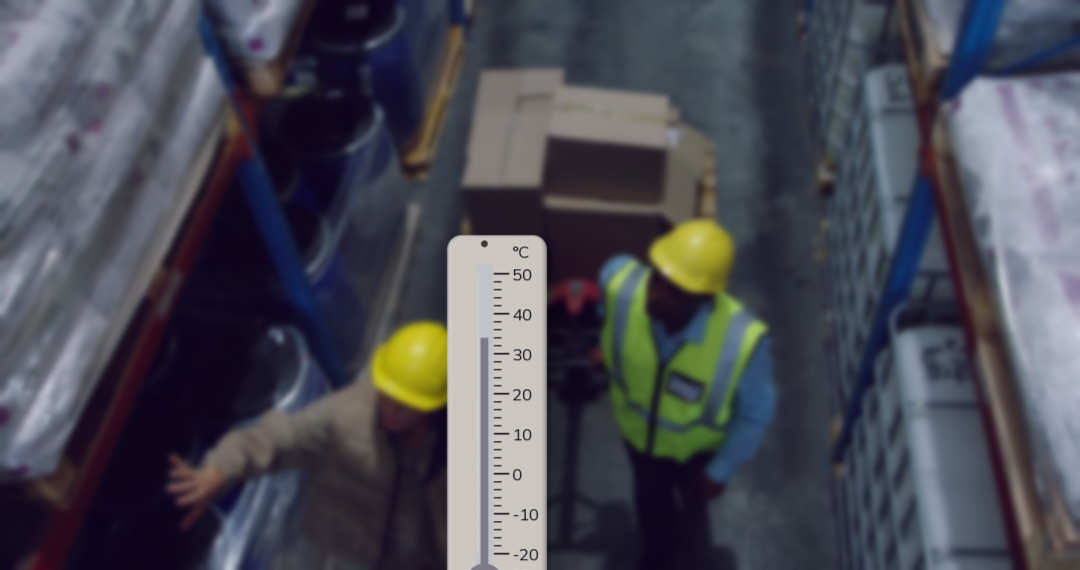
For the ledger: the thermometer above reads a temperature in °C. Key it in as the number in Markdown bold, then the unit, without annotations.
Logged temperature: **34** °C
